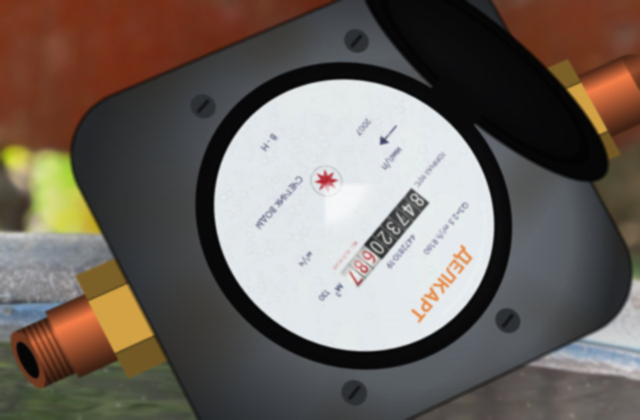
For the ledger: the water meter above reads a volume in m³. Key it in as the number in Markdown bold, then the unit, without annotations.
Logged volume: **847320.687** m³
